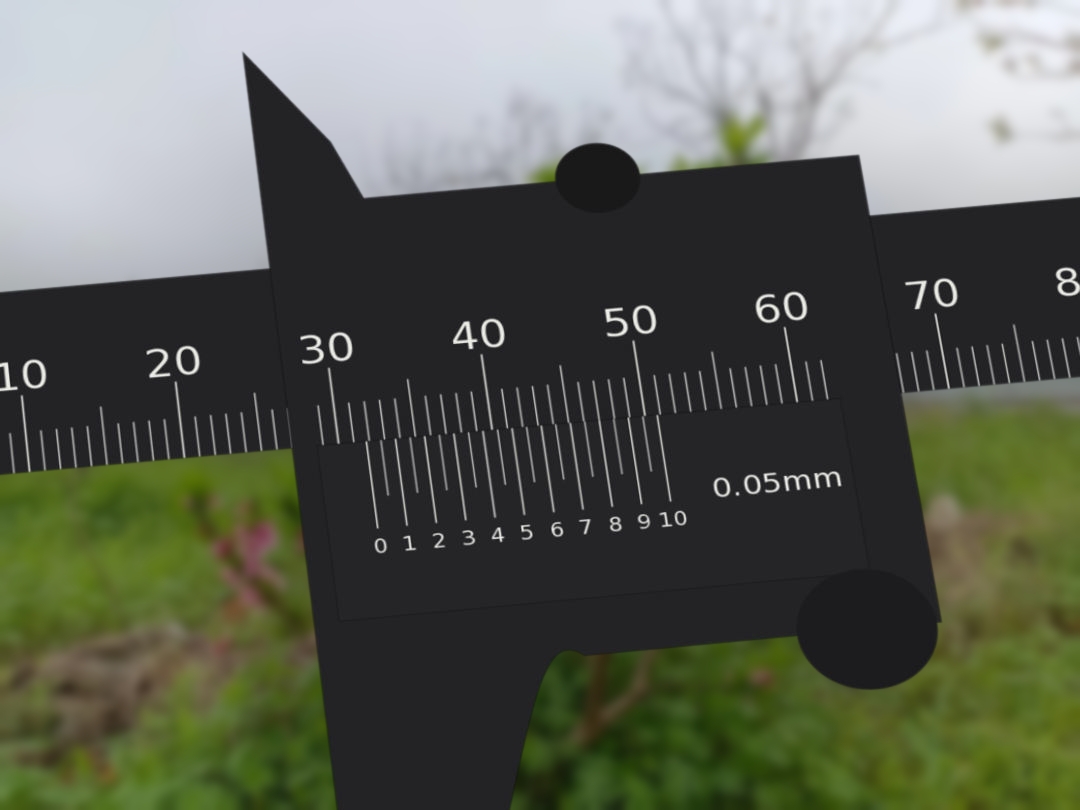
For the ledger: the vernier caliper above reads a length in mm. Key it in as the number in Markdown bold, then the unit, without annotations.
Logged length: **31.8** mm
